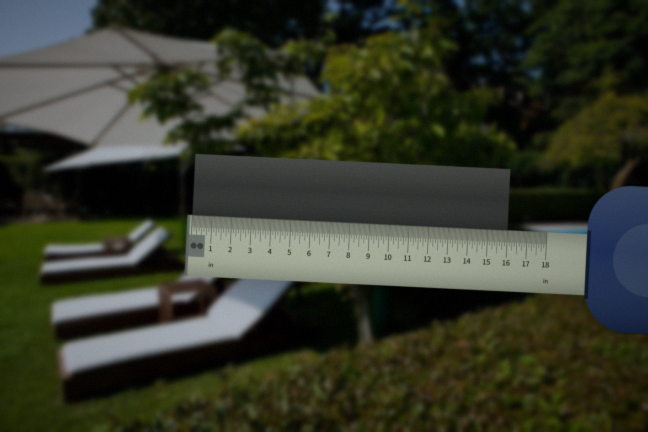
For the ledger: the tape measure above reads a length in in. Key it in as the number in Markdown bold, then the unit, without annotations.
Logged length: **16** in
